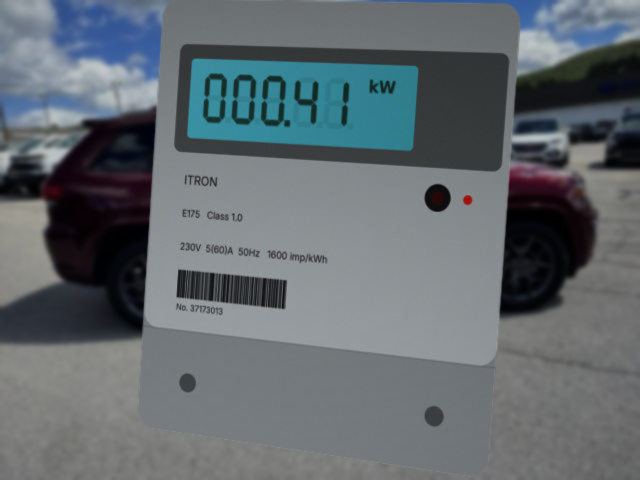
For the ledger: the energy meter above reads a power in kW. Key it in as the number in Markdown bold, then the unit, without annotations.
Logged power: **0.41** kW
